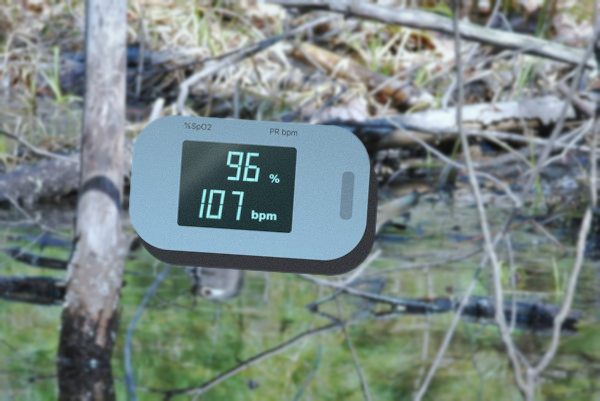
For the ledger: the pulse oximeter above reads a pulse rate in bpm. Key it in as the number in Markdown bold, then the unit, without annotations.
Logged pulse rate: **107** bpm
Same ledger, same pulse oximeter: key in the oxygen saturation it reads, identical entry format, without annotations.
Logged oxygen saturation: **96** %
